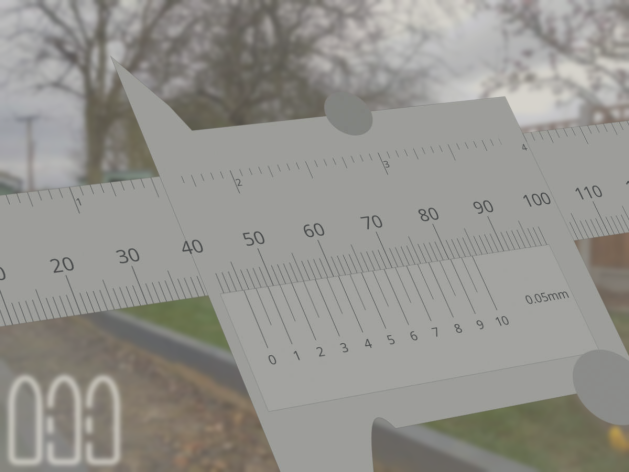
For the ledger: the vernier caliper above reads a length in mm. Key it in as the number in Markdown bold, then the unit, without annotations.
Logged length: **45.2** mm
